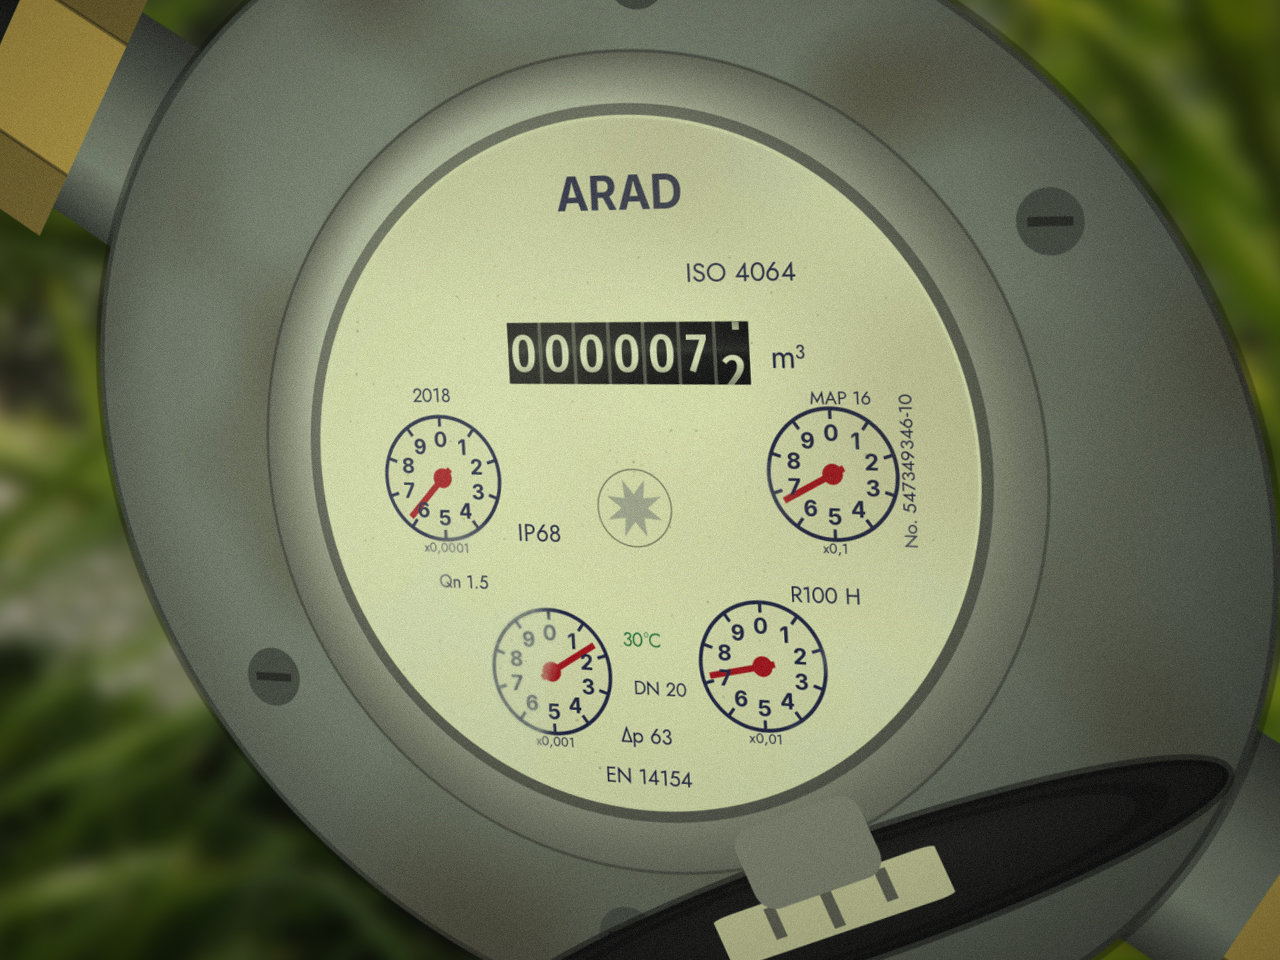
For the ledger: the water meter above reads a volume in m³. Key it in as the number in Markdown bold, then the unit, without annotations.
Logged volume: **71.6716** m³
